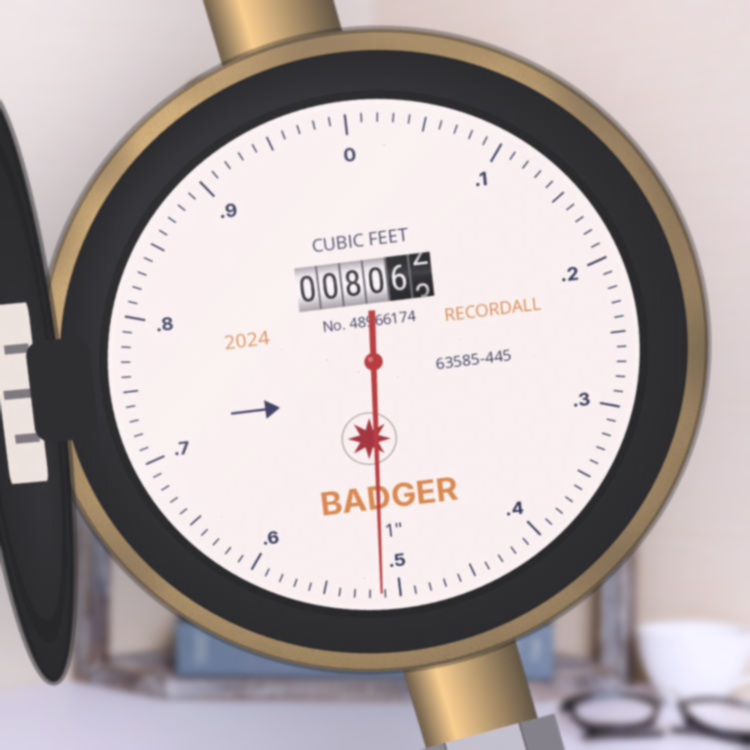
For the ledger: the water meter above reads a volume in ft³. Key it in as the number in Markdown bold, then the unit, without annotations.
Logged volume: **8062.51** ft³
